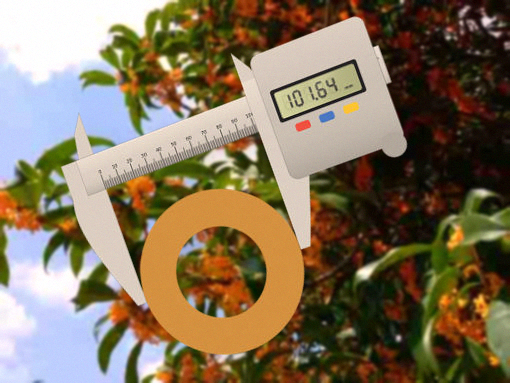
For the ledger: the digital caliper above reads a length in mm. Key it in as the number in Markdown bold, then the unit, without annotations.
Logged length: **101.64** mm
